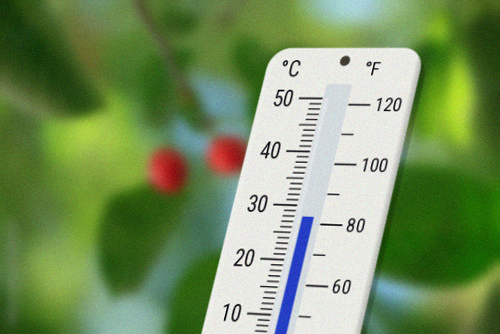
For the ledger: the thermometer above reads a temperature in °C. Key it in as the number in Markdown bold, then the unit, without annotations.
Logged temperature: **28** °C
